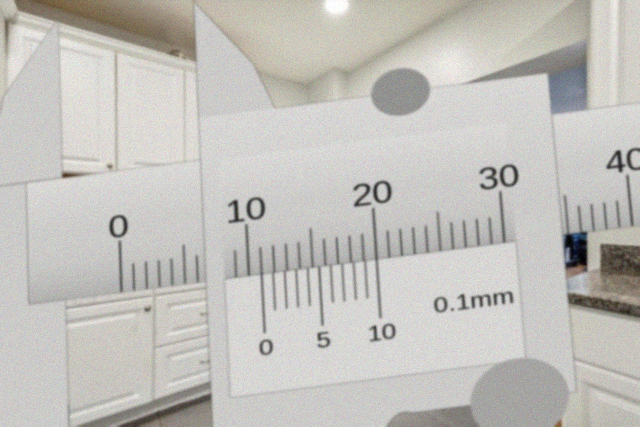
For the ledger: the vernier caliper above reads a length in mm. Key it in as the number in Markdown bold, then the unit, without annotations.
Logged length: **11.0** mm
